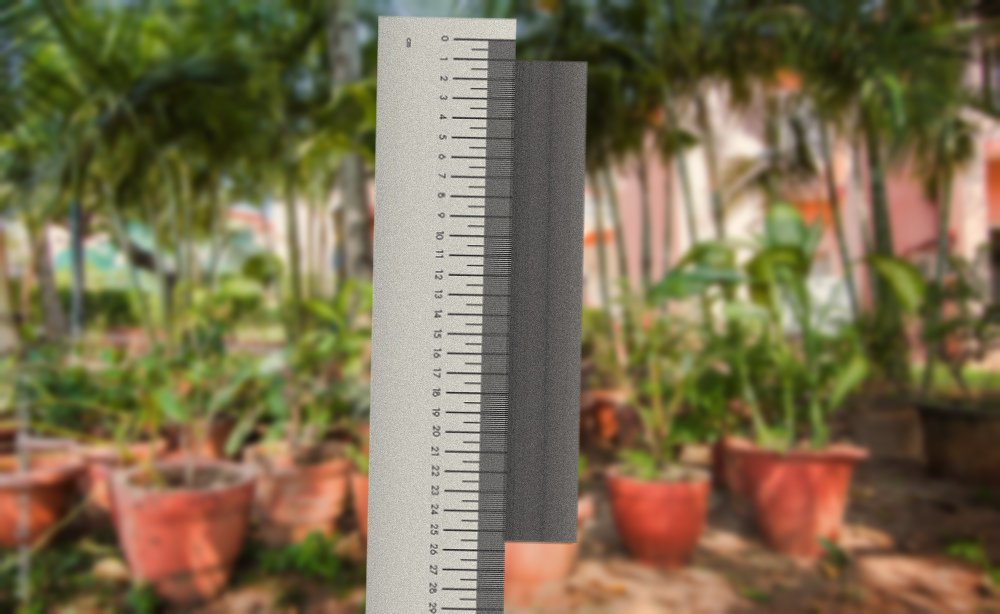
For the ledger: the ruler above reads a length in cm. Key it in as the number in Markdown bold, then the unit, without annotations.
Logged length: **24.5** cm
